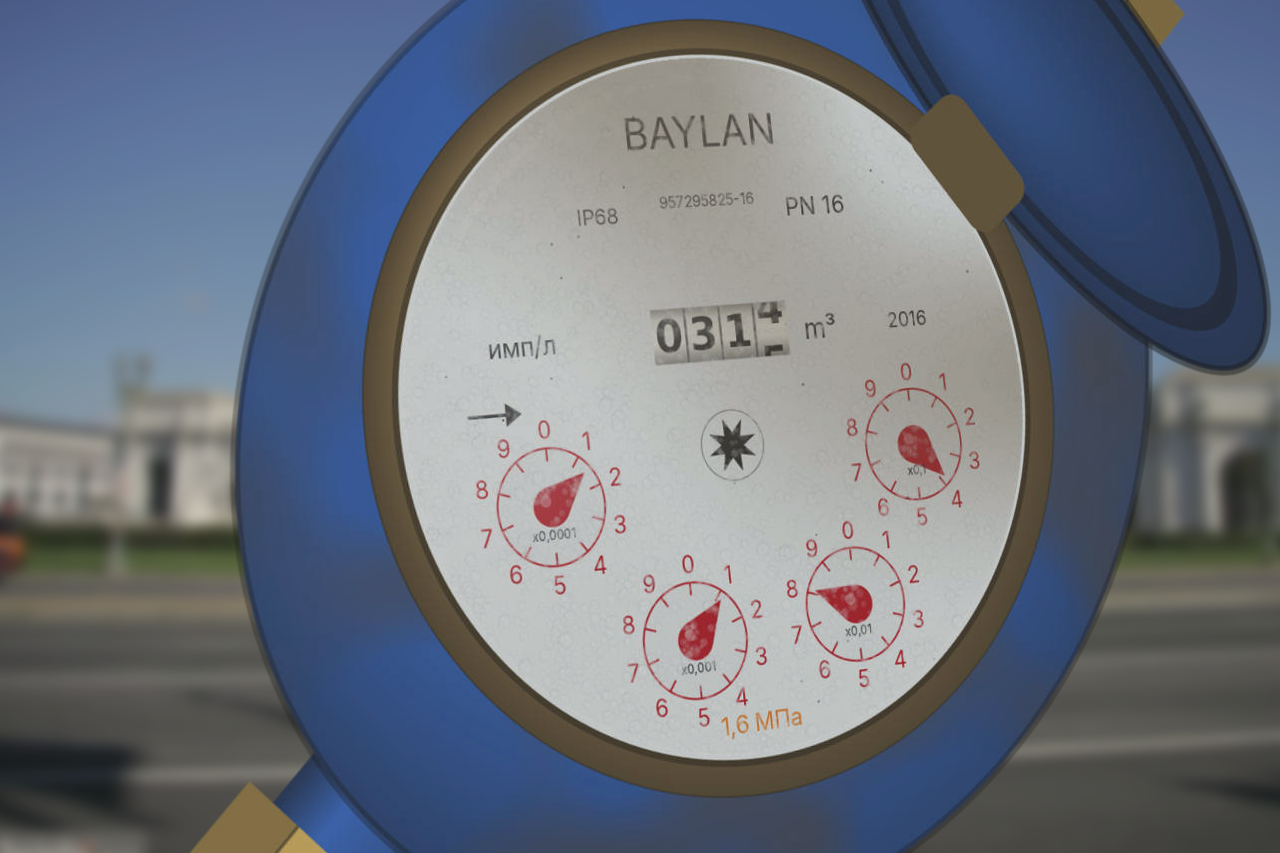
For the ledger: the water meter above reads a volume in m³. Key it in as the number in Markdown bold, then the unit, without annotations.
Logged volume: **314.3811** m³
